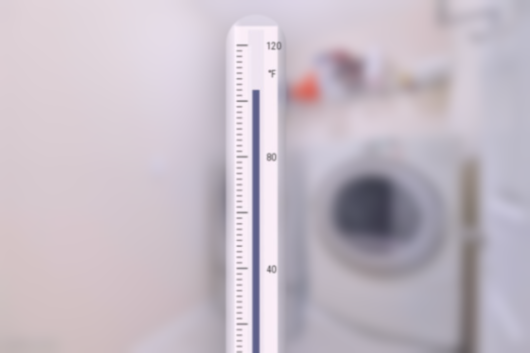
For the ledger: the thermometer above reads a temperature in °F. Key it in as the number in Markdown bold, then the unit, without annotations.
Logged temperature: **104** °F
